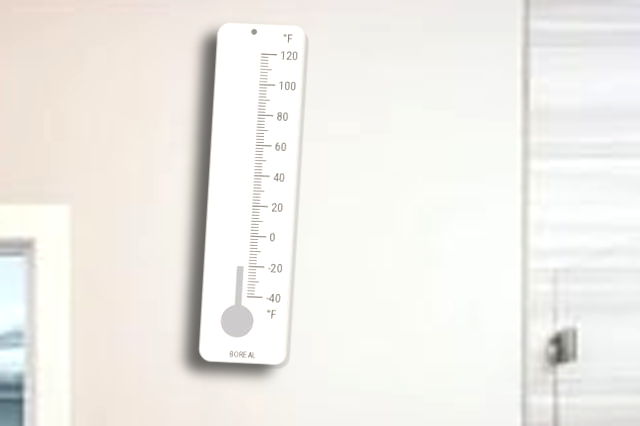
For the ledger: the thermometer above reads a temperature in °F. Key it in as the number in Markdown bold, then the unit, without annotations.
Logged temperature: **-20** °F
